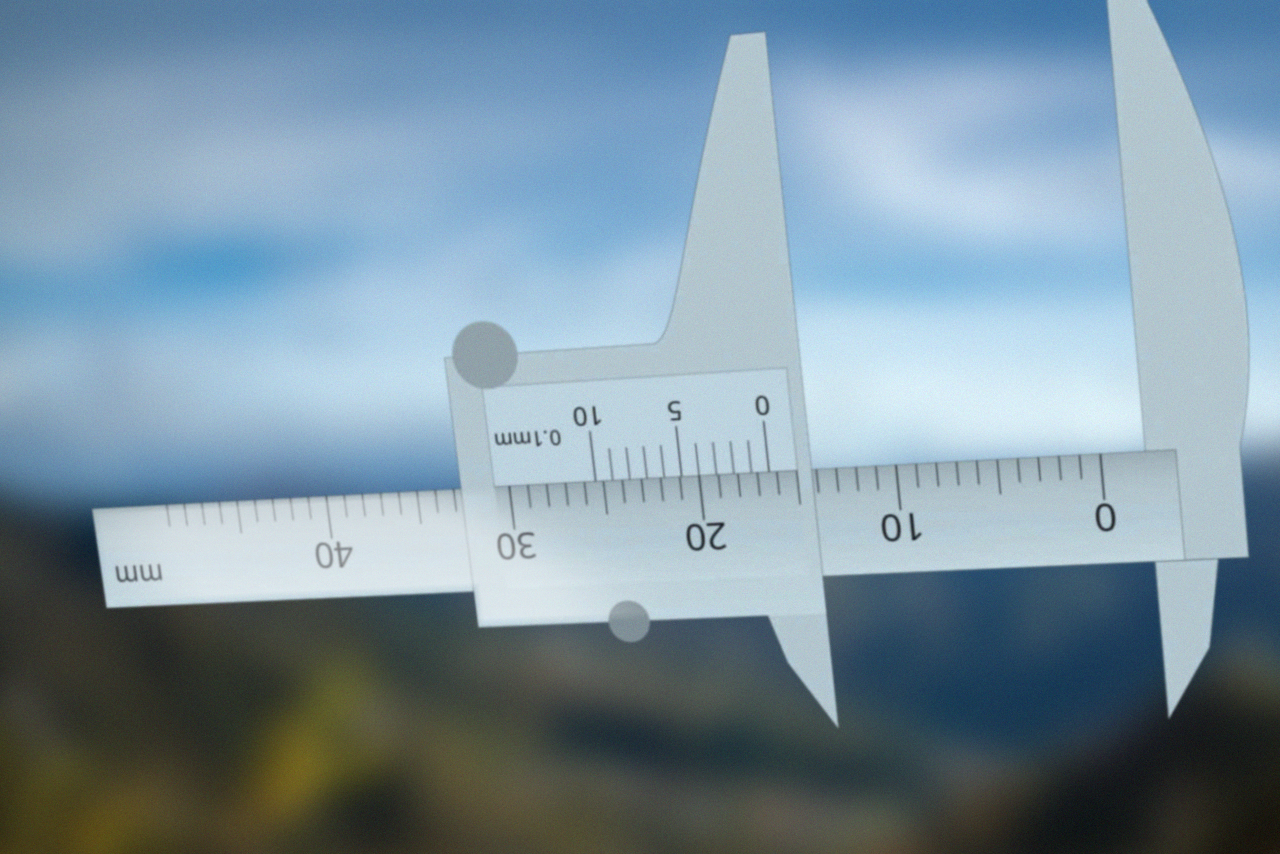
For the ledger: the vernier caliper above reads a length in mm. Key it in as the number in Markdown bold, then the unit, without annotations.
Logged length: **16.4** mm
